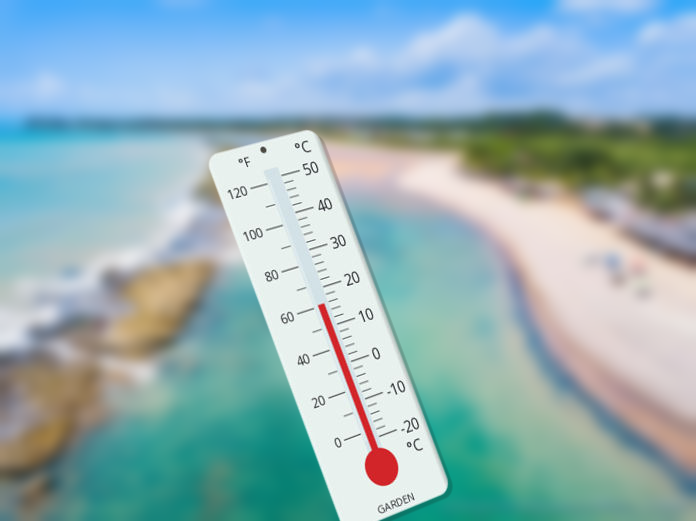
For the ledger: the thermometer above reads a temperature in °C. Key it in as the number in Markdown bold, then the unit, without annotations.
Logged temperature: **16** °C
